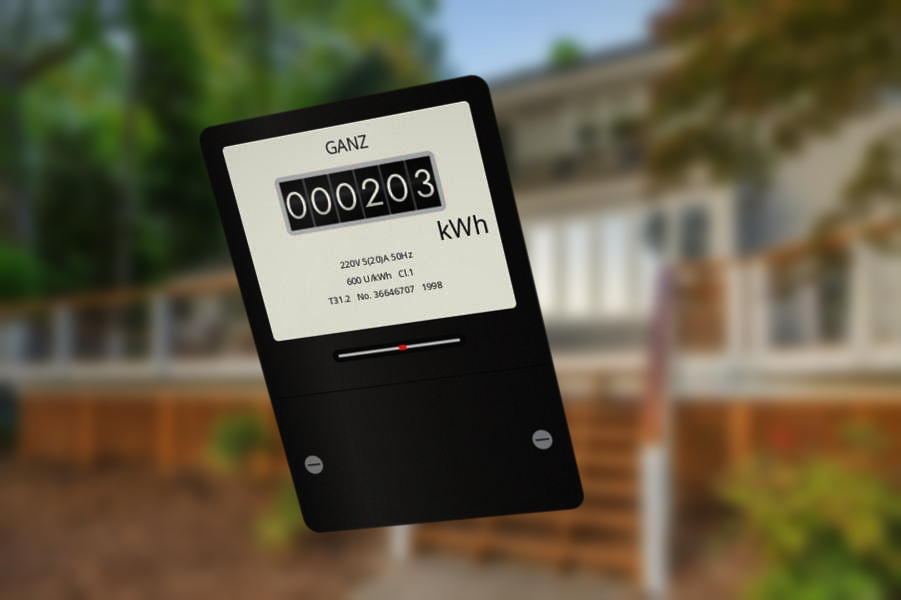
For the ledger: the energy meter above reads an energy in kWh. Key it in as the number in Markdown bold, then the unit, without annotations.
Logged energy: **203** kWh
